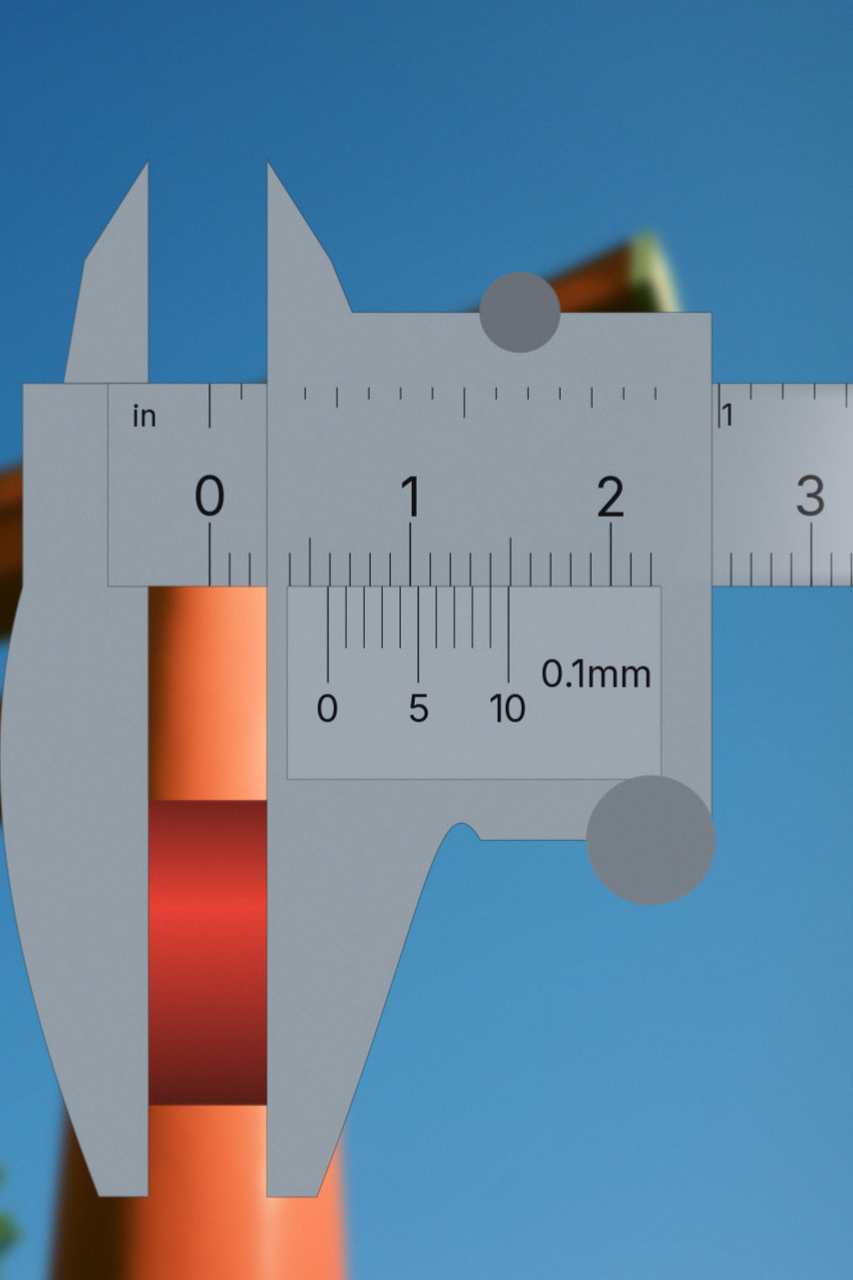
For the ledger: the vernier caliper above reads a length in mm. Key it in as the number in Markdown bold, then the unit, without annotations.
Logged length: **5.9** mm
